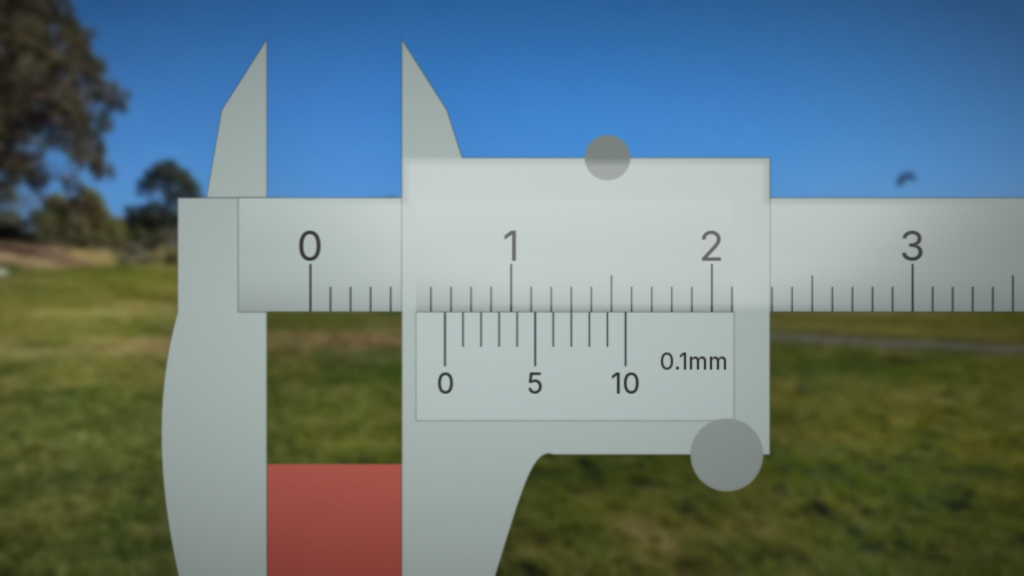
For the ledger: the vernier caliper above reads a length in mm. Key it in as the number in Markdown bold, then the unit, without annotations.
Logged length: **6.7** mm
